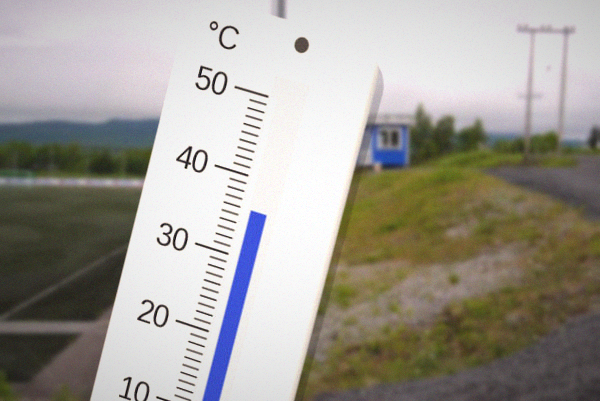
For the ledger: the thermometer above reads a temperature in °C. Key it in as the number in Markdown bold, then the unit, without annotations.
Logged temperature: **36** °C
